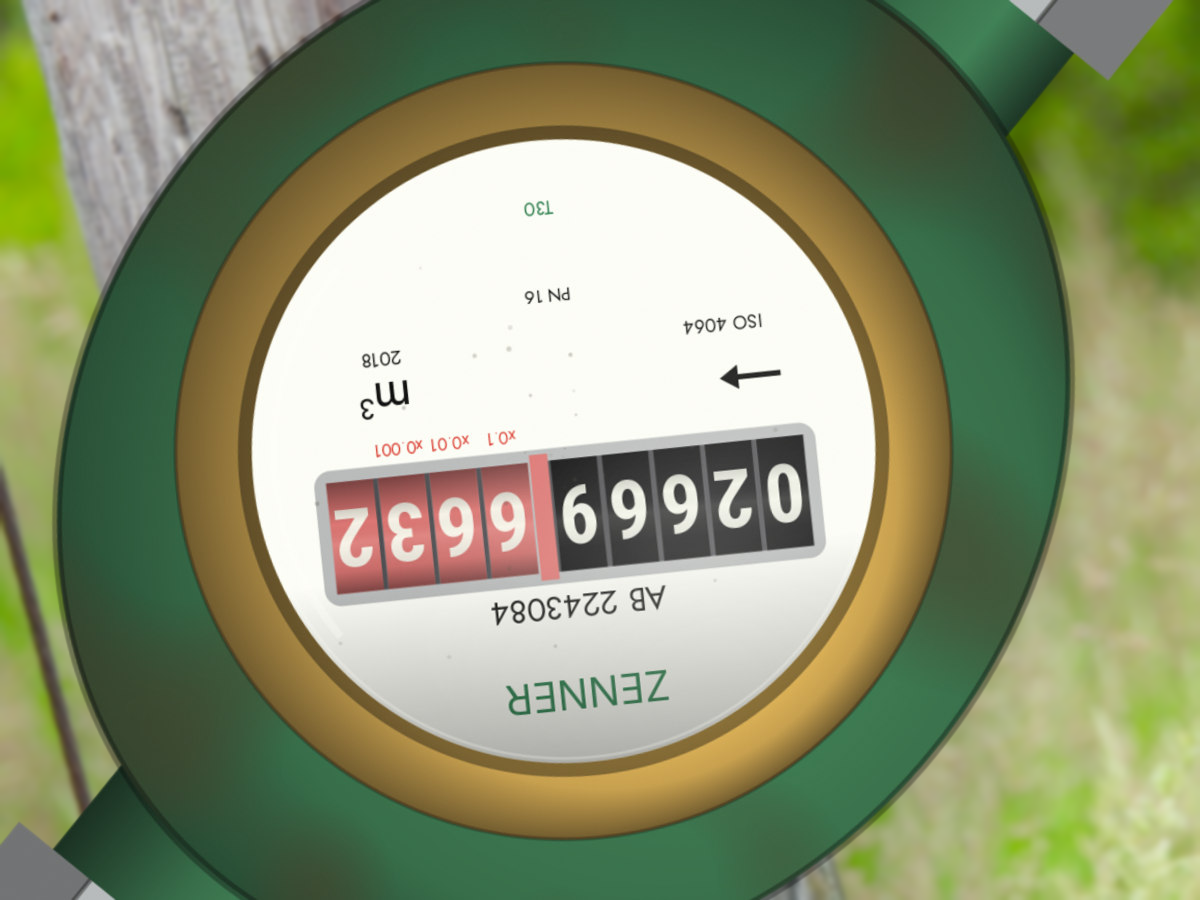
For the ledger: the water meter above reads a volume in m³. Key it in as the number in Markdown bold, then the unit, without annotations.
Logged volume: **2669.6632** m³
